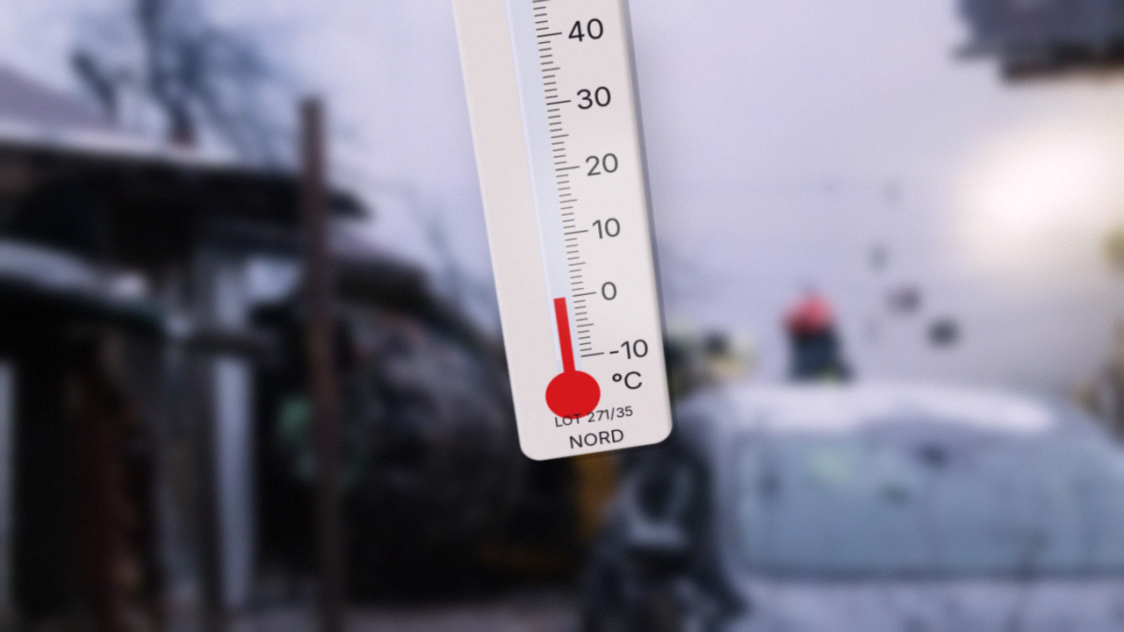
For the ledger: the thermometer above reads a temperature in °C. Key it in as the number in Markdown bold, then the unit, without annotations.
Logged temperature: **0** °C
